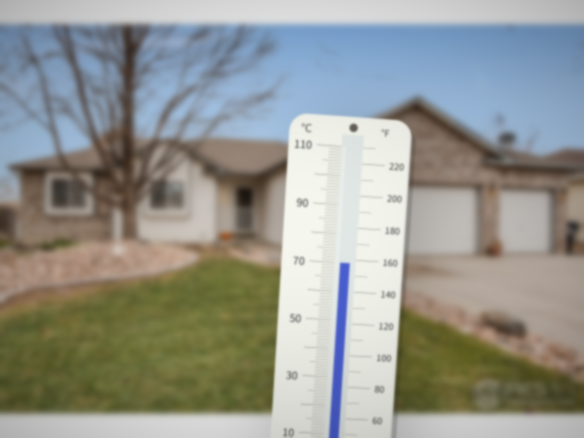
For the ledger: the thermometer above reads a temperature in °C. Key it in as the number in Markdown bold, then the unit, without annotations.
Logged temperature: **70** °C
